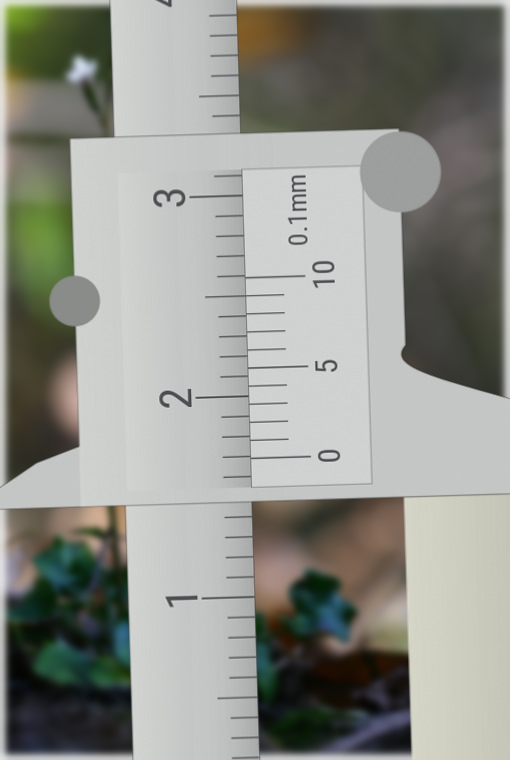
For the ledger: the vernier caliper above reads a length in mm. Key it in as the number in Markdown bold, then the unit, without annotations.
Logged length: **16.9** mm
